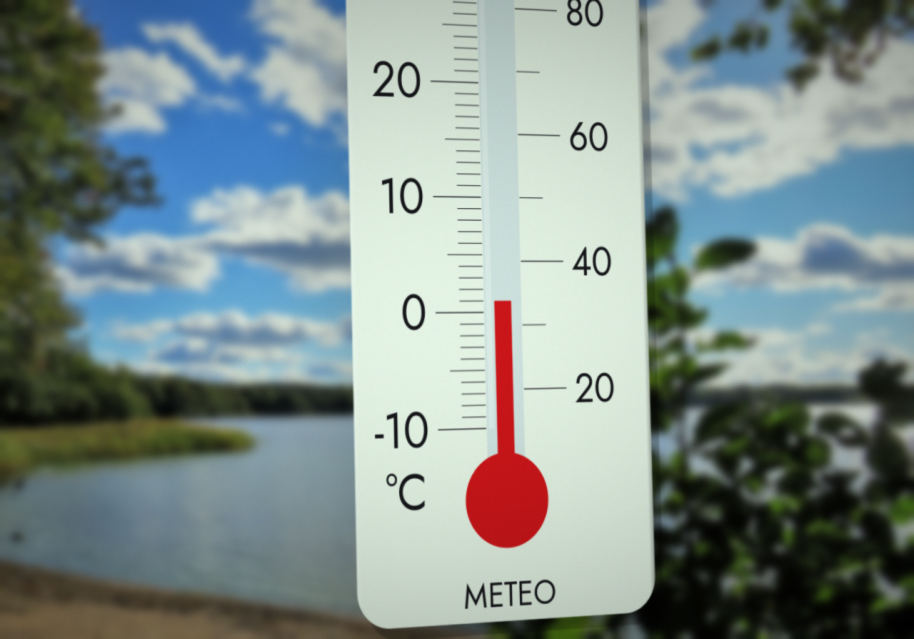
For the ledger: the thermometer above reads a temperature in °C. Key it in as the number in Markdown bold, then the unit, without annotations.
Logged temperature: **1** °C
